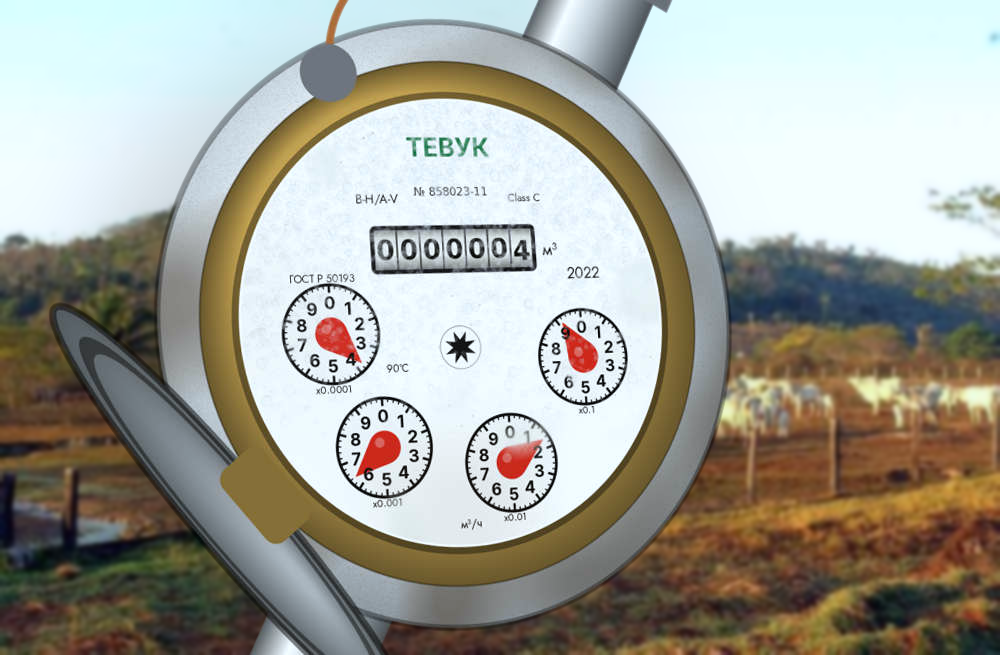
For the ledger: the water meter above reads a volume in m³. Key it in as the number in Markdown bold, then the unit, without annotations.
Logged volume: **3.9163** m³
